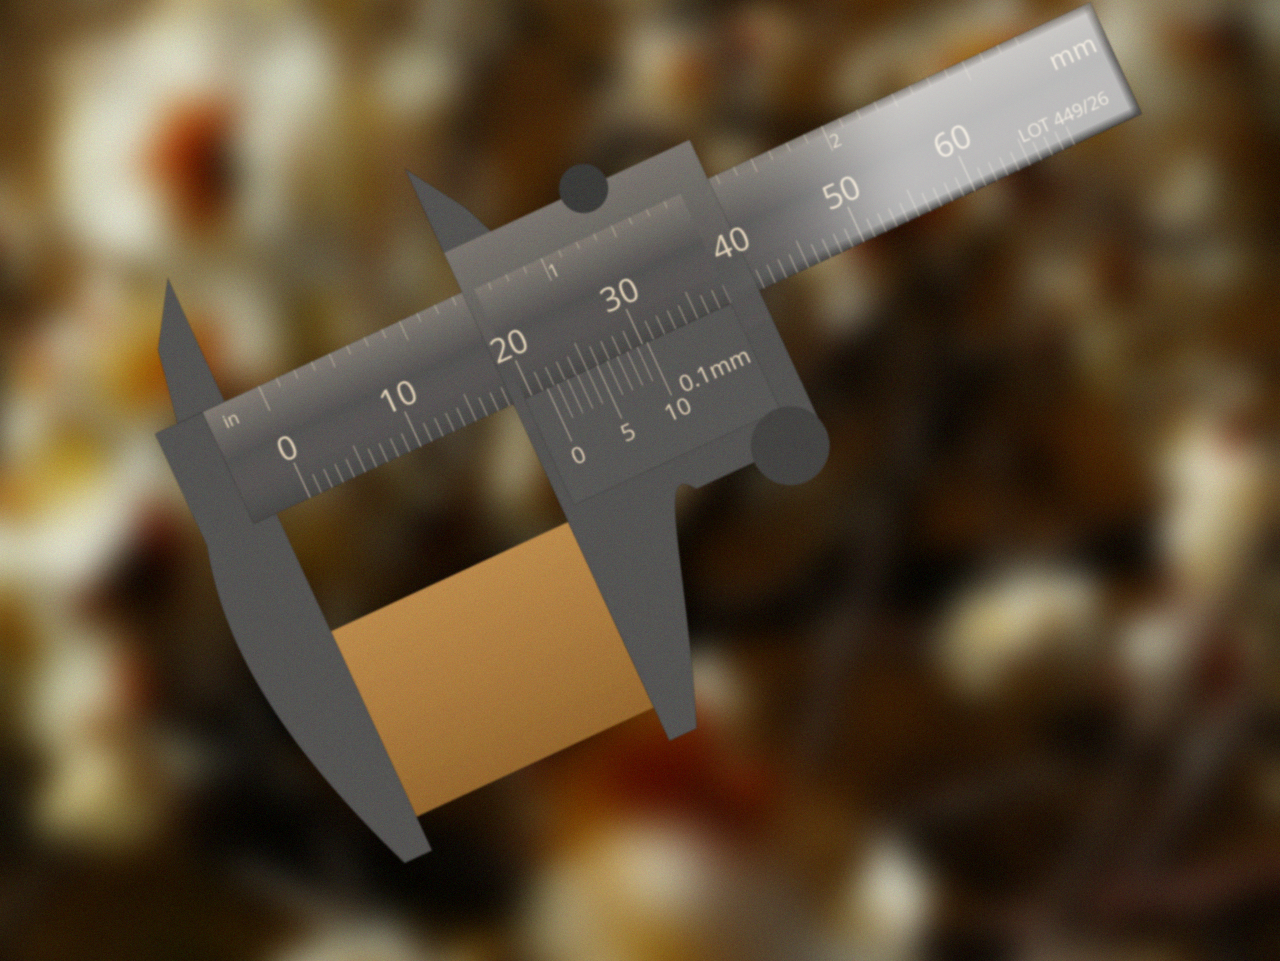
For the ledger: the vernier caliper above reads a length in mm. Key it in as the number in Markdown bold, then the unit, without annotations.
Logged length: **21.4** mm
